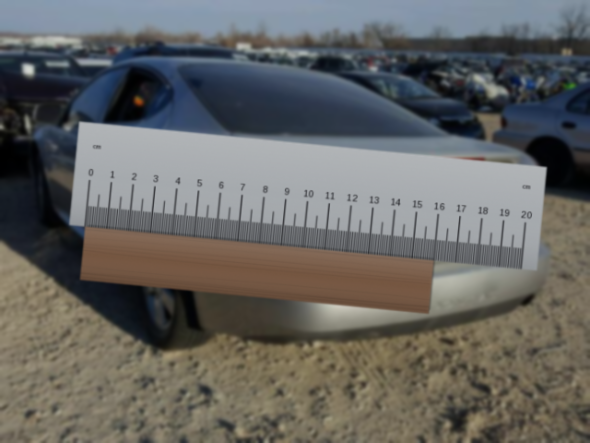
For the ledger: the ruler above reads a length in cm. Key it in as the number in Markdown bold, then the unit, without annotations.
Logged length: **16** cm
